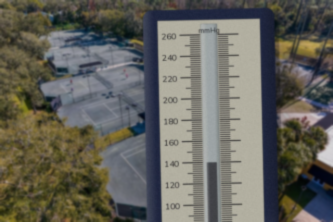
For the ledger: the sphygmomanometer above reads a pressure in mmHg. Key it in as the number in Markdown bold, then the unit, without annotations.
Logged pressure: **140** mmHg
